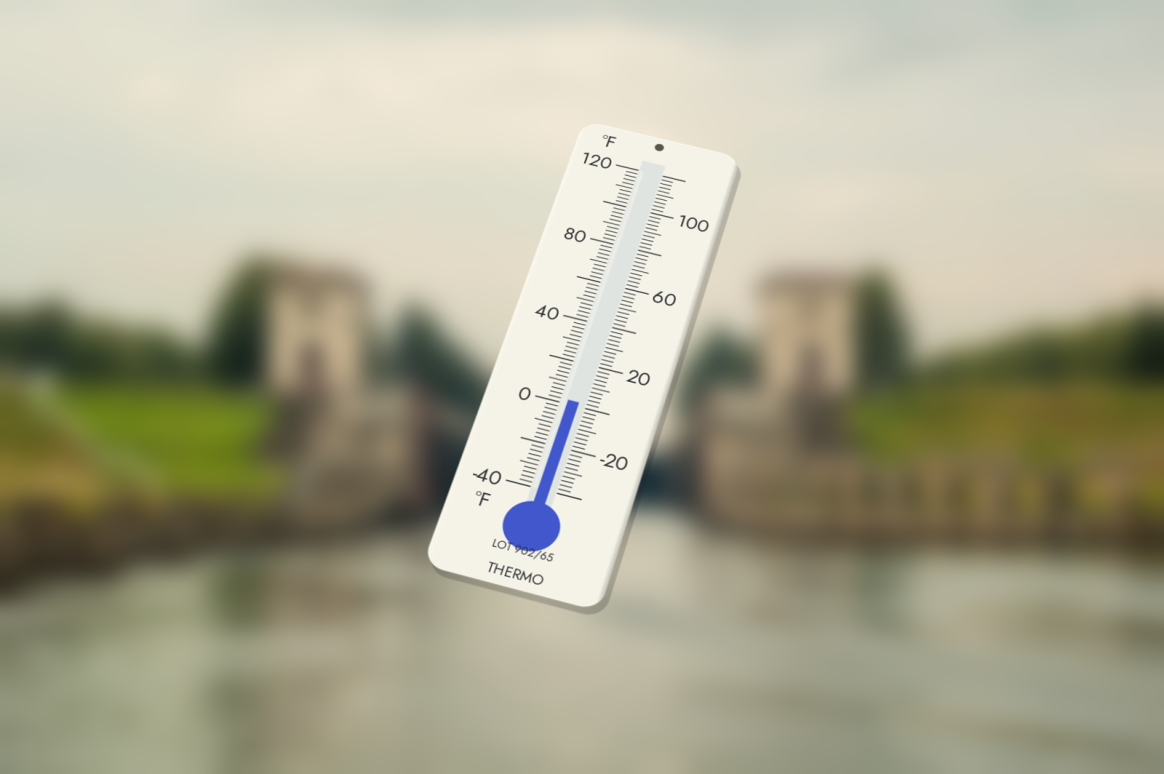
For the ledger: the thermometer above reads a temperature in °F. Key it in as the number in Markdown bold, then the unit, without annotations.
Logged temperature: **2** °F
